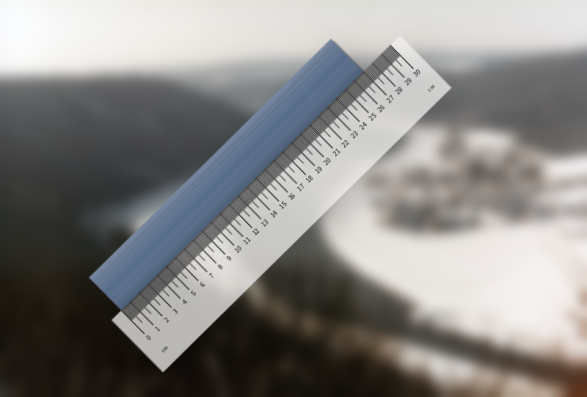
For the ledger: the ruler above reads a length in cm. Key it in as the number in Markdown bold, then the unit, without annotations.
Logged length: **27** cm
